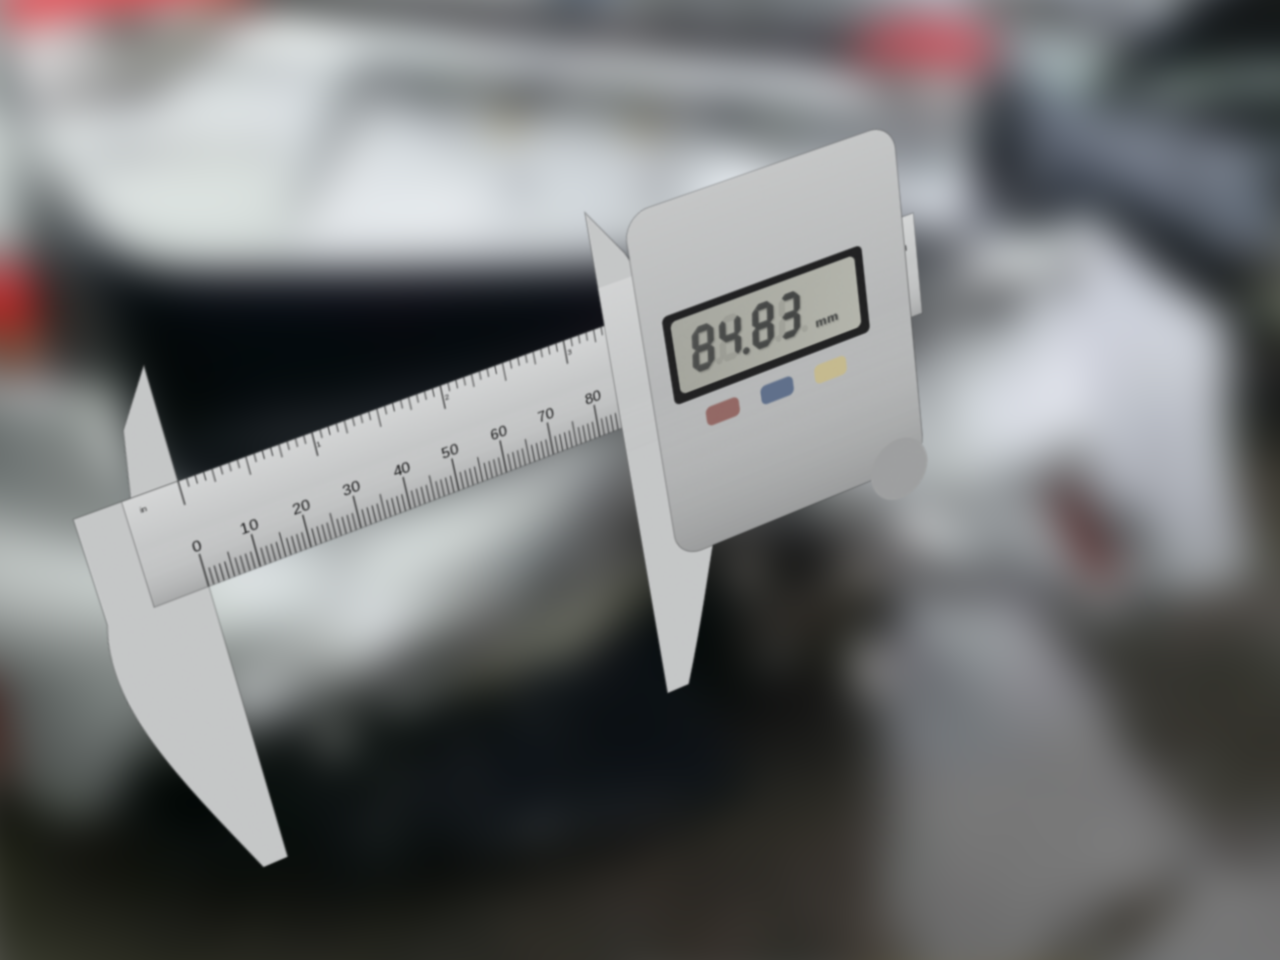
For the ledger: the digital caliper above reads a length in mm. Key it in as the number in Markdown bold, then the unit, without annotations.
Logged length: **84.83** mm
